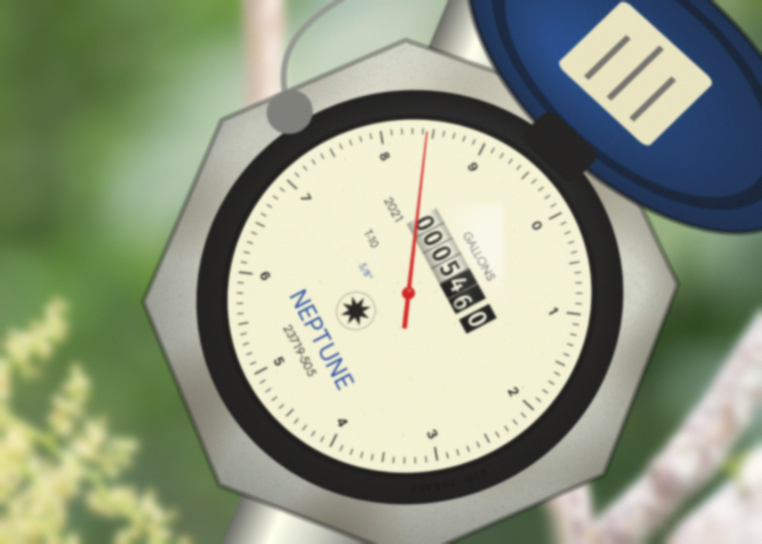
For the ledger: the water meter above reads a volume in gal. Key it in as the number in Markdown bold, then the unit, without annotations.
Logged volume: **5458.4** gal
